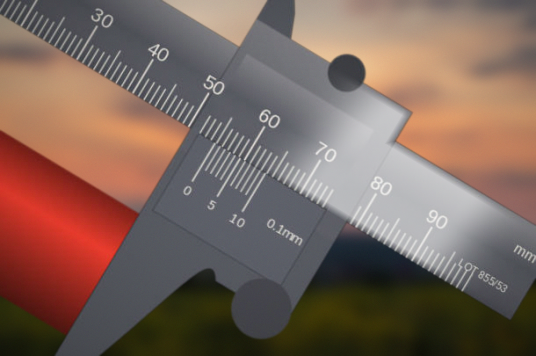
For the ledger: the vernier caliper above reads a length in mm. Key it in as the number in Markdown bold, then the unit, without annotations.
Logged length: **54.8** mm
